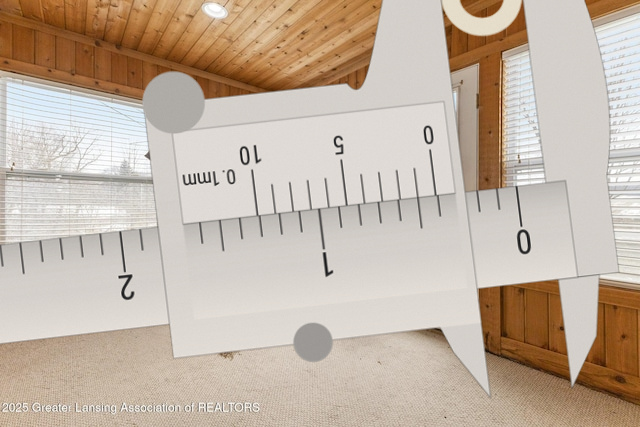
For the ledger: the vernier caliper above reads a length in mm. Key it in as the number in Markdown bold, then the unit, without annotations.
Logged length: **4.1** mm
